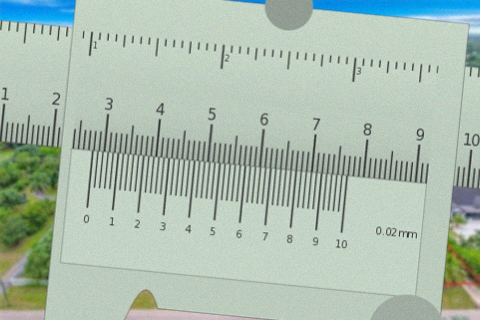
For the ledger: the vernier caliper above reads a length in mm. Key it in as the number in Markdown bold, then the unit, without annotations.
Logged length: **27.8** mm
